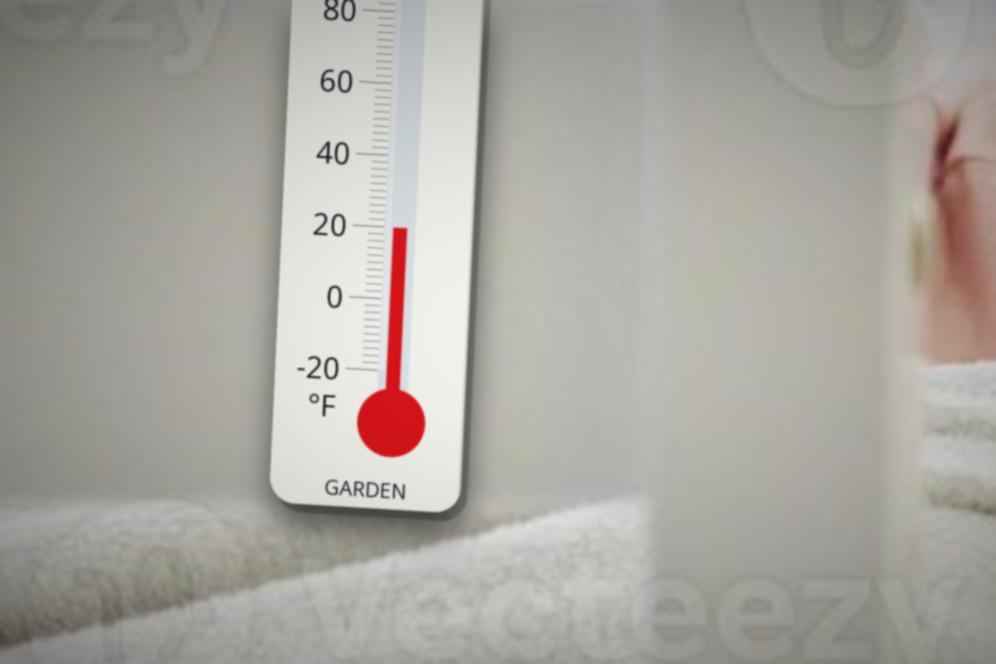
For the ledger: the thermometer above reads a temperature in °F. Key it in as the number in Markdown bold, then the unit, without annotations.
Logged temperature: **20** °F
